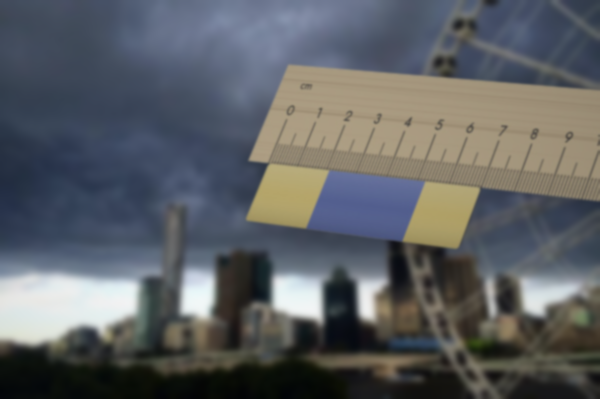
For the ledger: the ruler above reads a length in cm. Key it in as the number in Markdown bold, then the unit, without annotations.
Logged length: **7** cm
